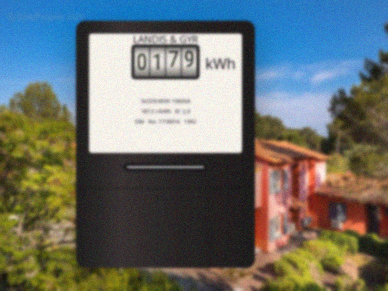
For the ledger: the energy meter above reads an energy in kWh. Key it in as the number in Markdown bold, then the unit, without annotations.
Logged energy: **179** kWh
